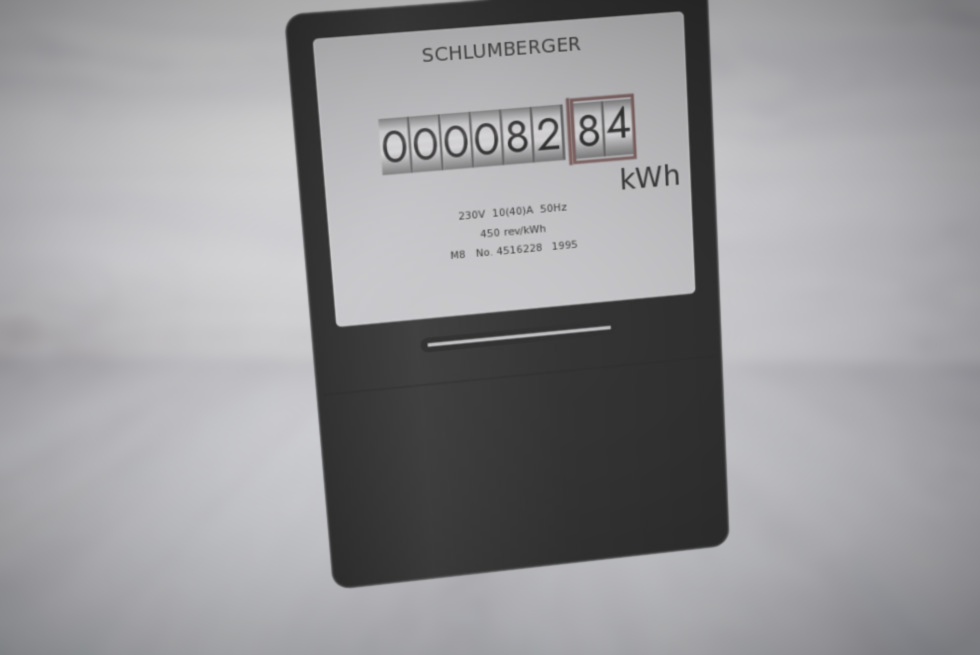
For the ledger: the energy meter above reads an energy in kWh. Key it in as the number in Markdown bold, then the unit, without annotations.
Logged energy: **82.84** kWh
